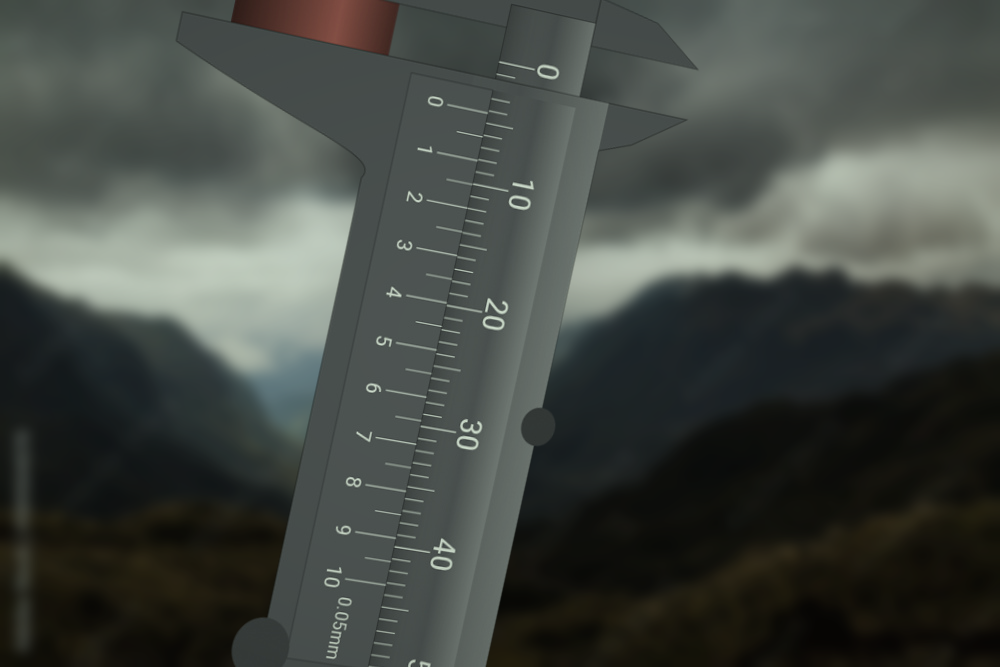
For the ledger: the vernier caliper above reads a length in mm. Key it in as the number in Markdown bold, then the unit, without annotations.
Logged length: **4.2** mm
